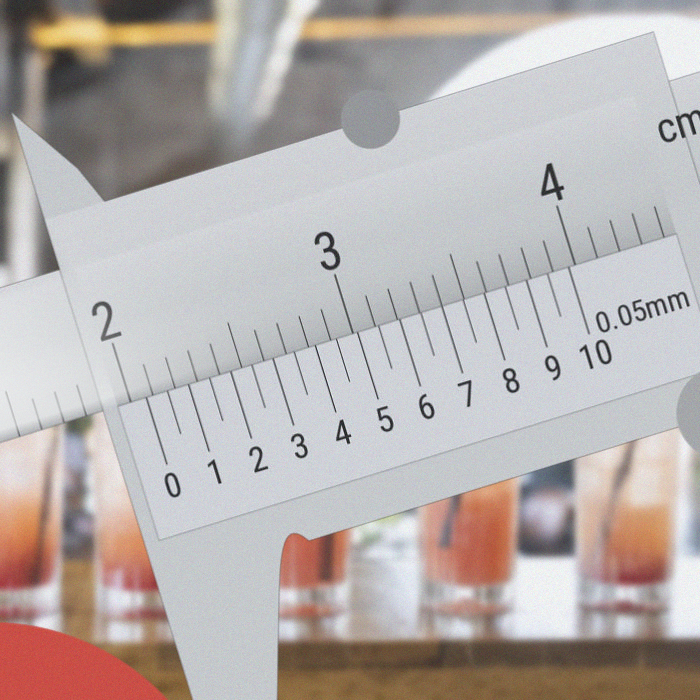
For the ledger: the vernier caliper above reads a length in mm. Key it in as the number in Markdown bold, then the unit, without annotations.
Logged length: **20.70** mm
